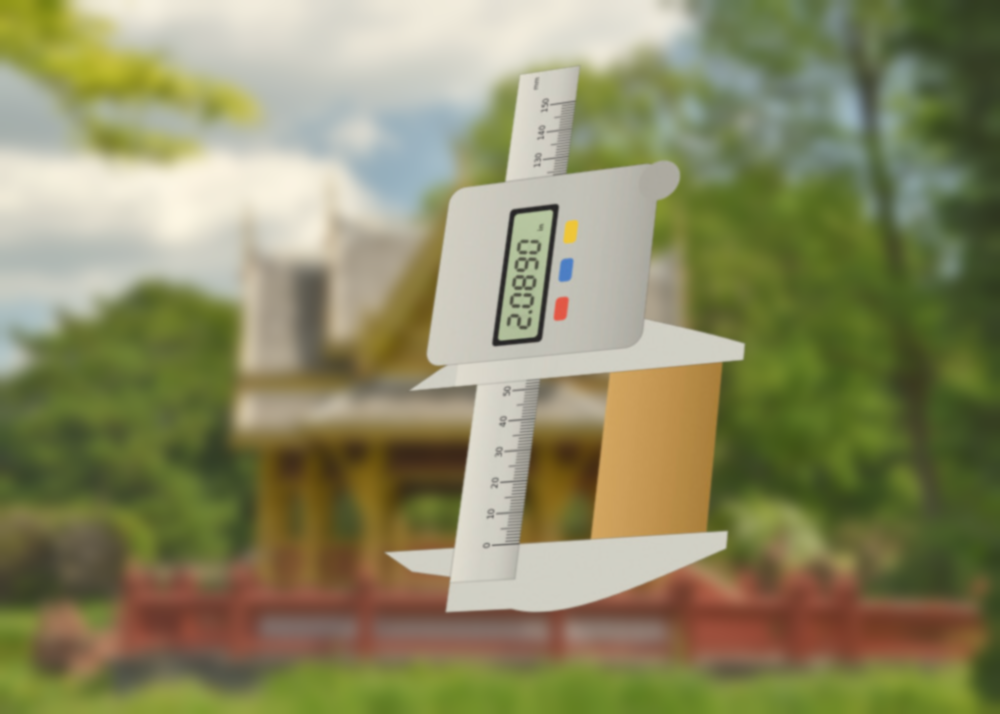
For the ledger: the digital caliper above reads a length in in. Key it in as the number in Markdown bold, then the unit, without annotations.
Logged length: **2.0890** in
